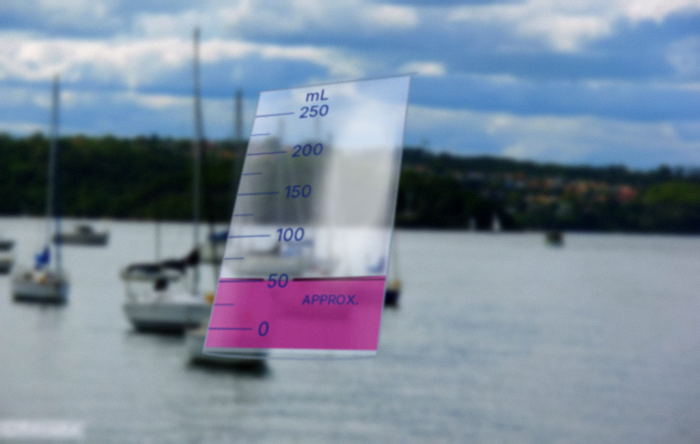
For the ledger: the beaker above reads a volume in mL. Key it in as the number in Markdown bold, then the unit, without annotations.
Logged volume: **50** mL
